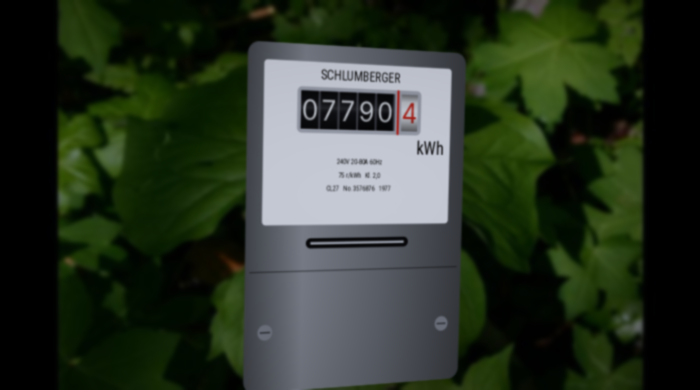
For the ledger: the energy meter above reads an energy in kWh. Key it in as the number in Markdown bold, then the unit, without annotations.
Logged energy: **7790.4** kWh
